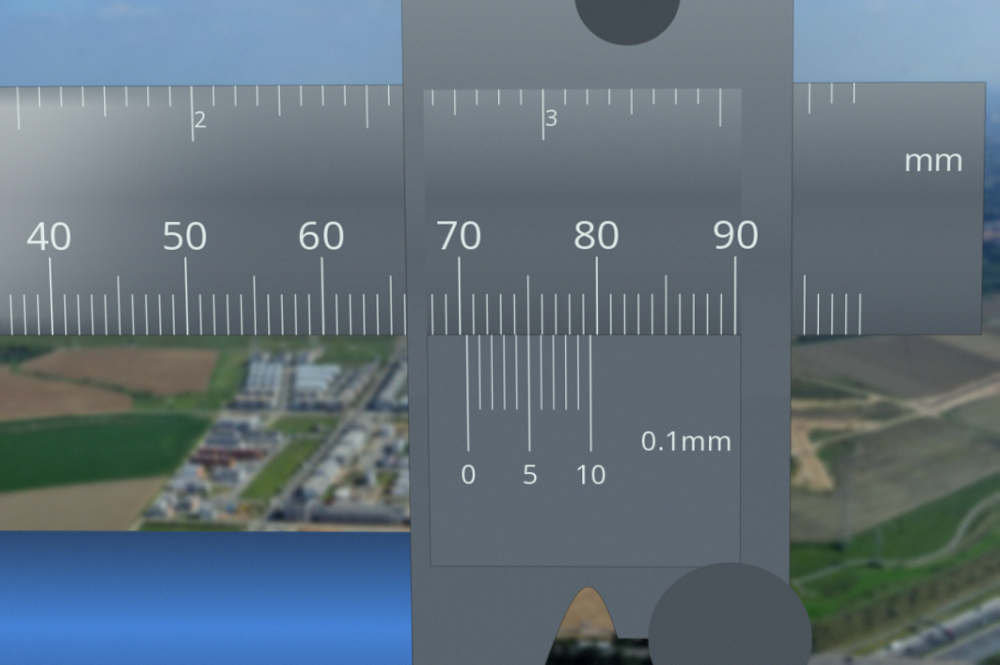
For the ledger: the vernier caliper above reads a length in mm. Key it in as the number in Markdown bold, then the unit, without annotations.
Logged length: **70.5** mm
